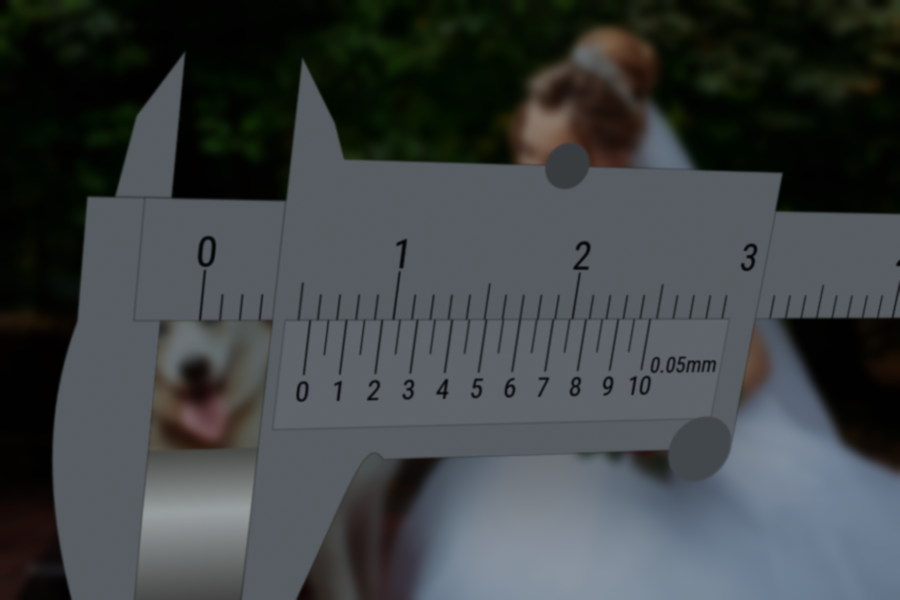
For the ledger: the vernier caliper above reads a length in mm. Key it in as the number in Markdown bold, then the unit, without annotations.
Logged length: **5.6** mm
